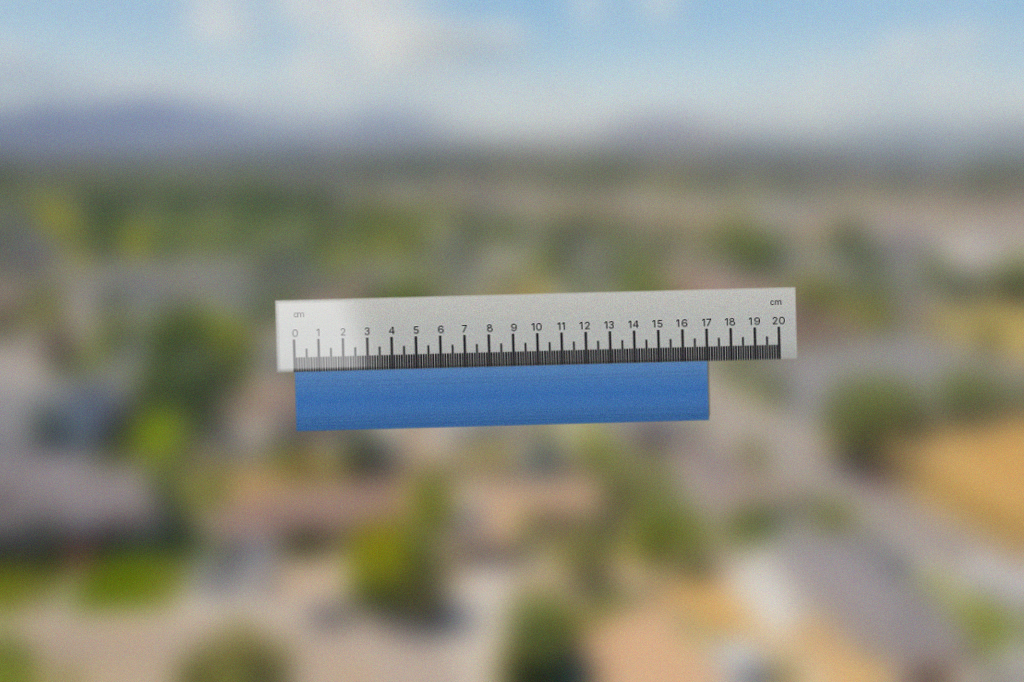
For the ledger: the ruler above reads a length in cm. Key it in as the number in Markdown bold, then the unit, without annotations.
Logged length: **17** cm
